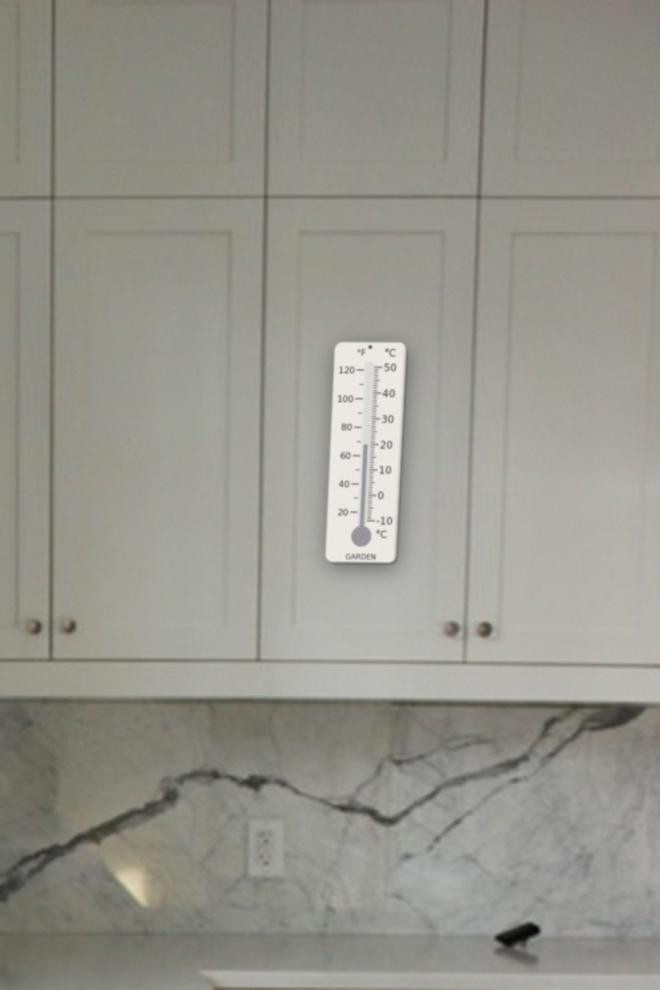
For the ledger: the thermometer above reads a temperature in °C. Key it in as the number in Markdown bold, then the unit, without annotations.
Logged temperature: **20** °C
